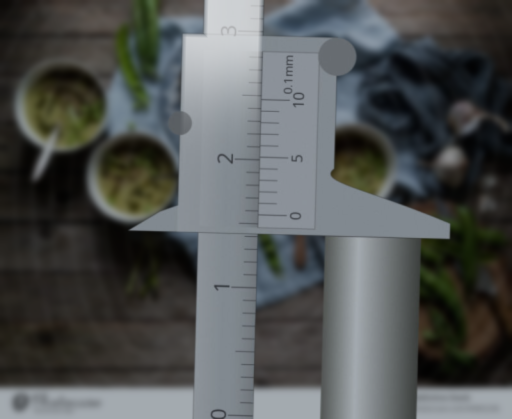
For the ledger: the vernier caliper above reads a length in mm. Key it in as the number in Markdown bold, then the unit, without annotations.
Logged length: **15.7** mm
